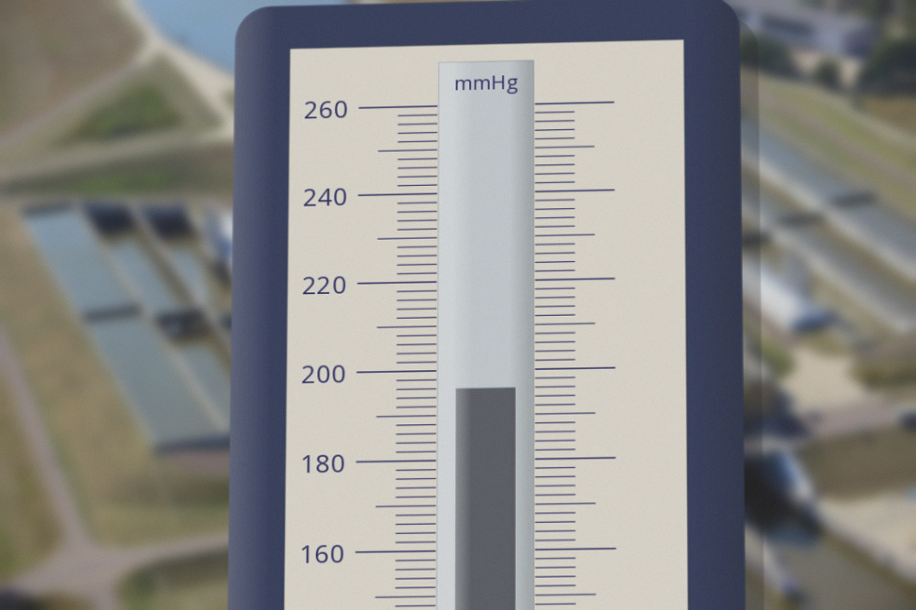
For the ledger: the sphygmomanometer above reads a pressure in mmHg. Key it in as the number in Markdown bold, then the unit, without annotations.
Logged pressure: **196** mmHg
